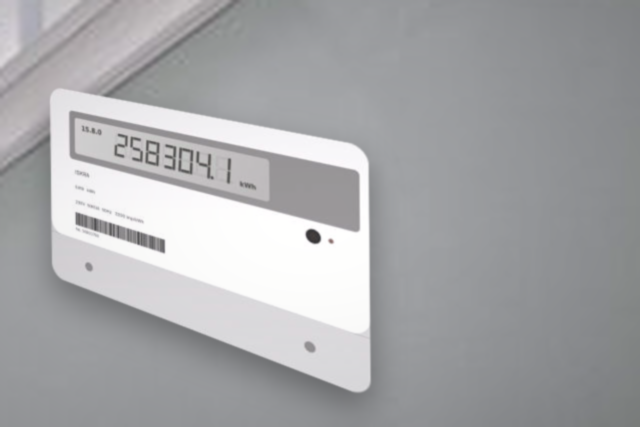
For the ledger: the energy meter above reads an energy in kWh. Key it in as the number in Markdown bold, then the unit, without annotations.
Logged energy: **258304.1** kWh
